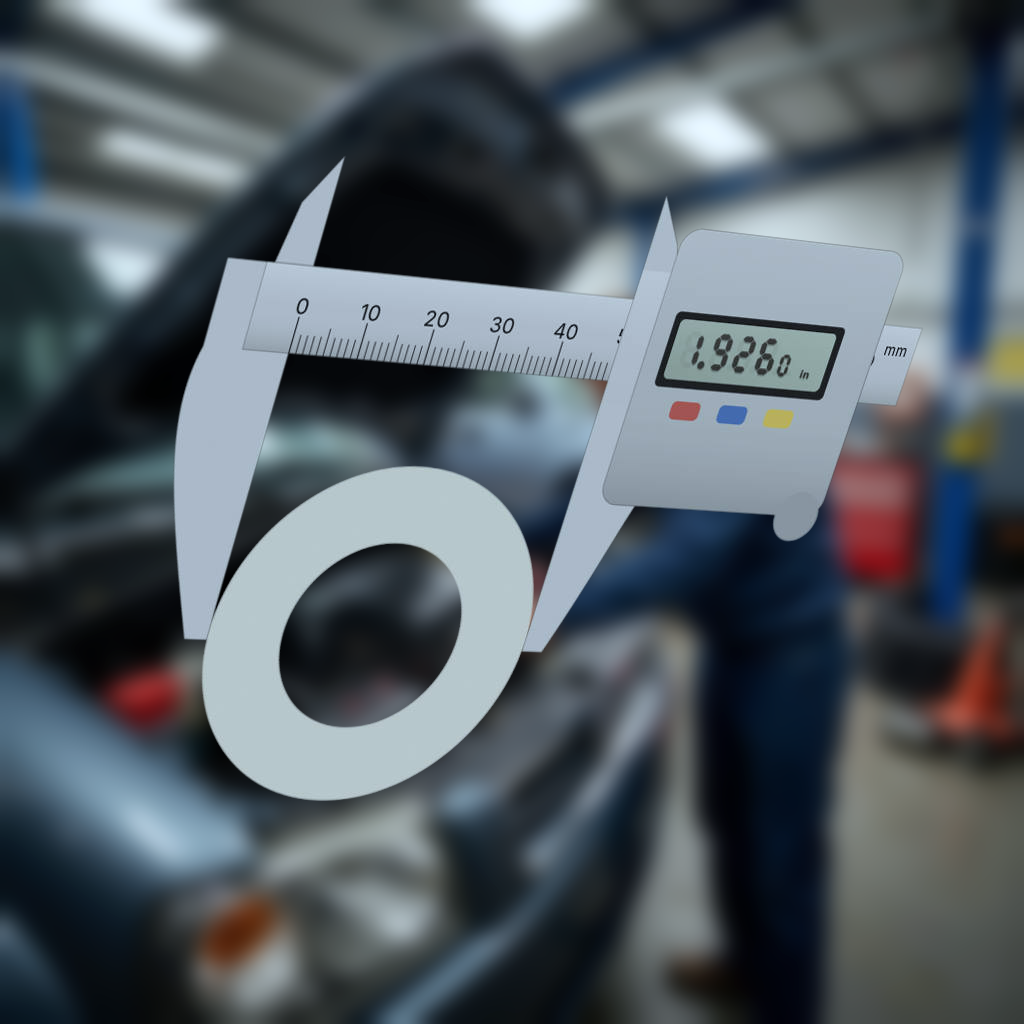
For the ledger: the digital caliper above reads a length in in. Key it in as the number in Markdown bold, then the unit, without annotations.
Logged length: **1.9260** in
